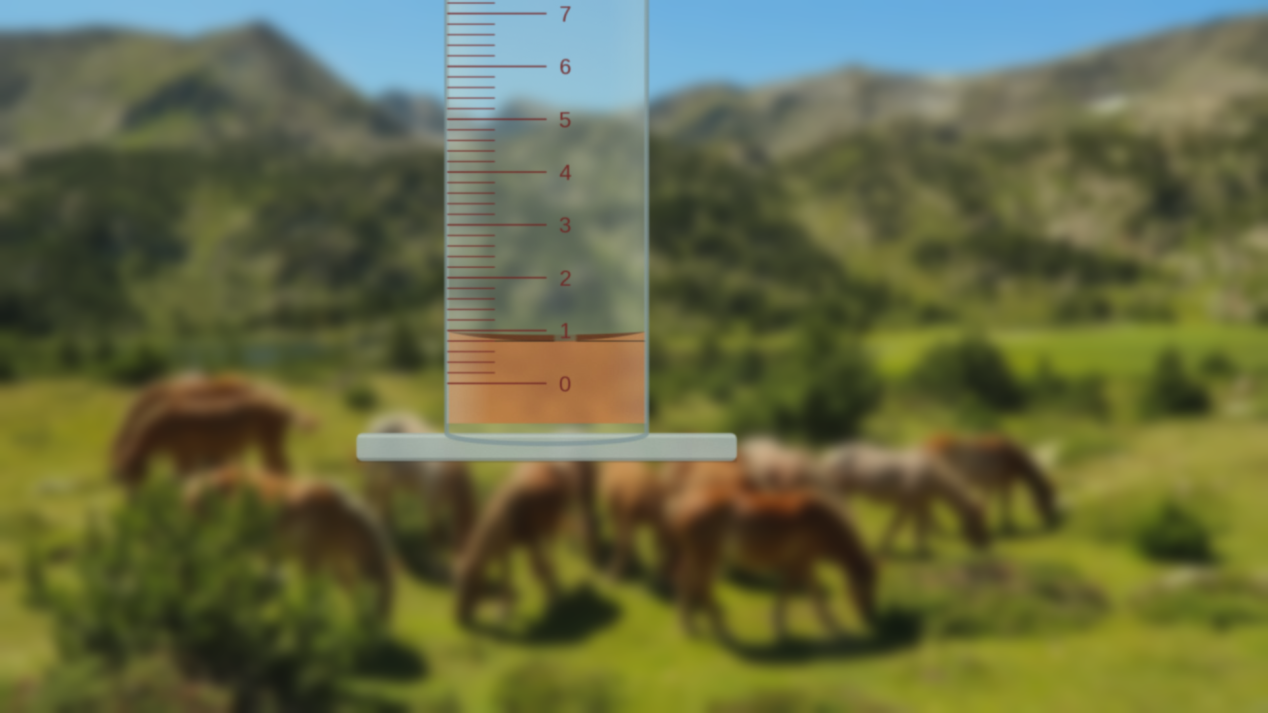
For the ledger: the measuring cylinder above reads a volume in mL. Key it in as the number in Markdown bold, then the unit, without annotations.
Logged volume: **0.8** mL
